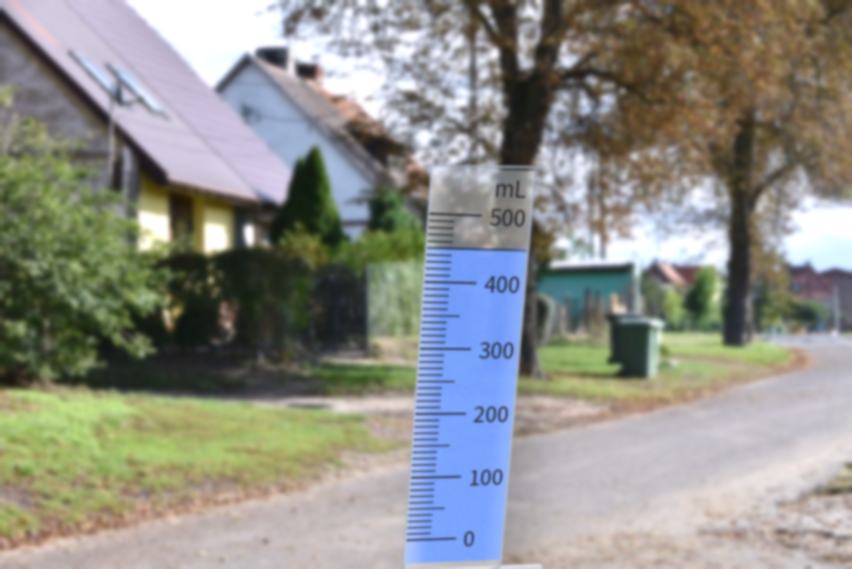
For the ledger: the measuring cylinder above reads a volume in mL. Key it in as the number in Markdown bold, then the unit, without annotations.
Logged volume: **450** mL
